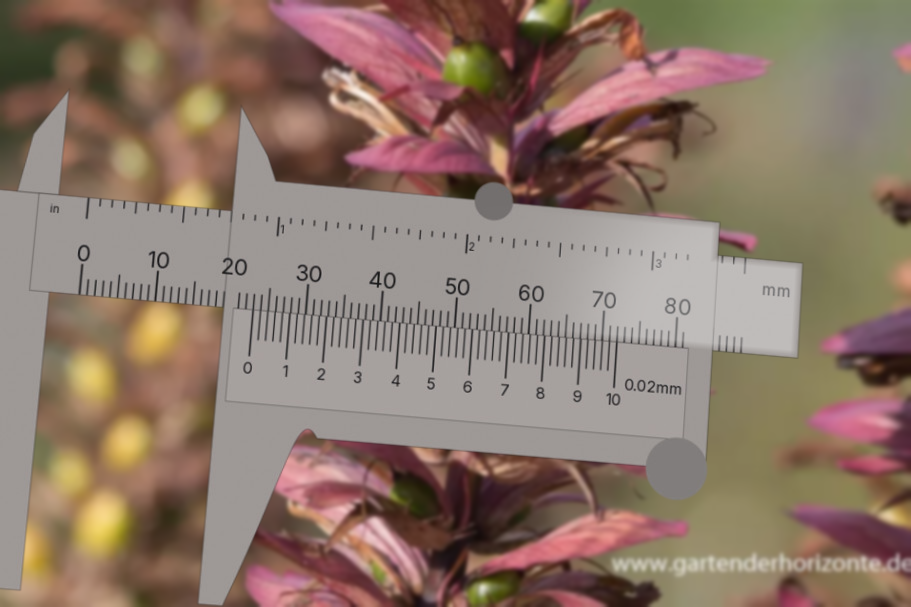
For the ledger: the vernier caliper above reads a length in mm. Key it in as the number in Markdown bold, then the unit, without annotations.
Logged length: **23.0** mm
